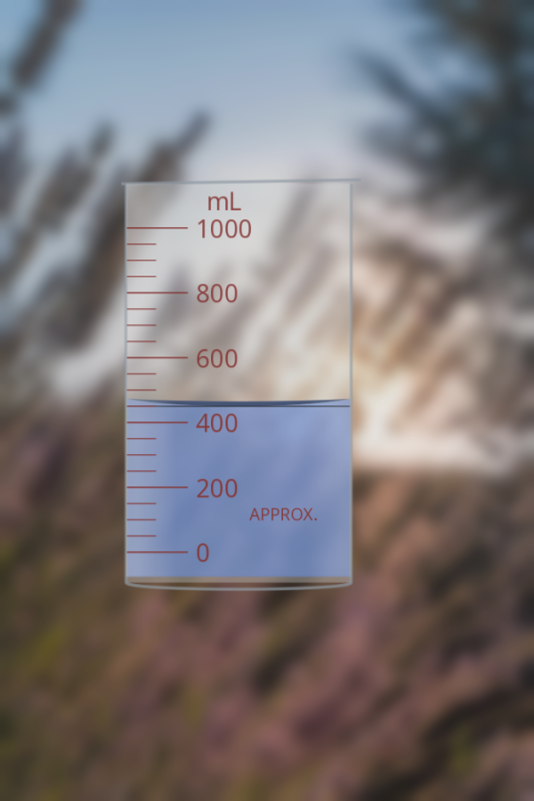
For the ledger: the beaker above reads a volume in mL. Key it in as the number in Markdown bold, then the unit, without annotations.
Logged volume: **450** mL
